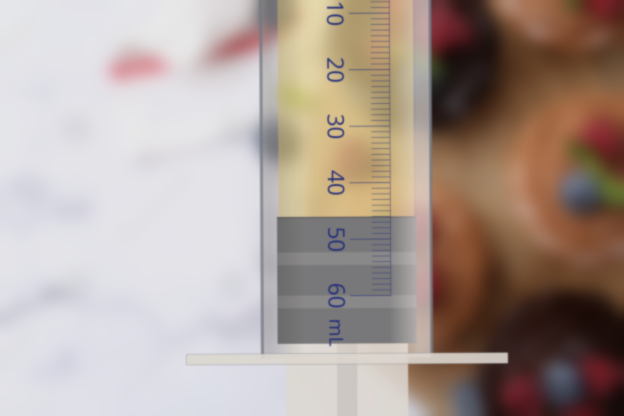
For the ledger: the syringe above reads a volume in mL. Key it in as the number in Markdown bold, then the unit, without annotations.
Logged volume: **46** mL
